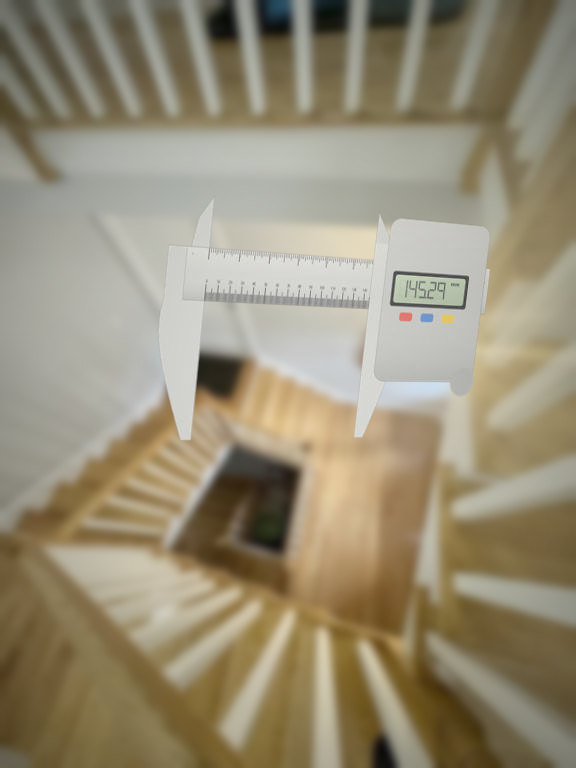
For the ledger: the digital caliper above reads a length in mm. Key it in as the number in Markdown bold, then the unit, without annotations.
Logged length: **145.29** mm
